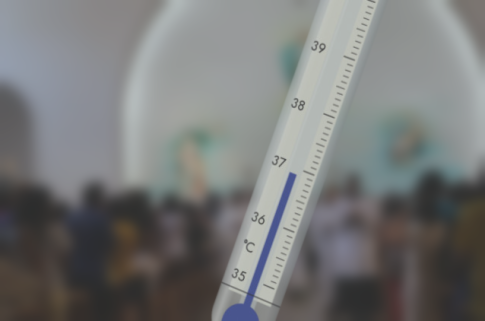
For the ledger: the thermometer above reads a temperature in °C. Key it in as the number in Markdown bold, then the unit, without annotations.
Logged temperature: **36.9** °C
